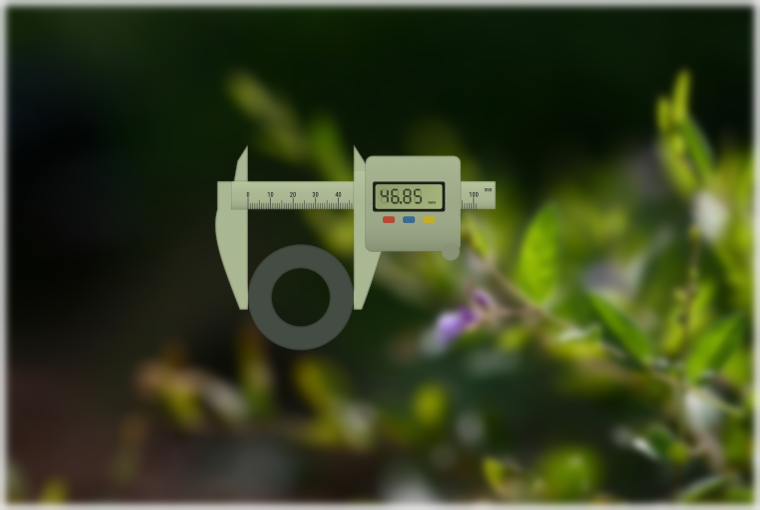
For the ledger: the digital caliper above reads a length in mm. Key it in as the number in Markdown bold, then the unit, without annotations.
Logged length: **46.85** mm
